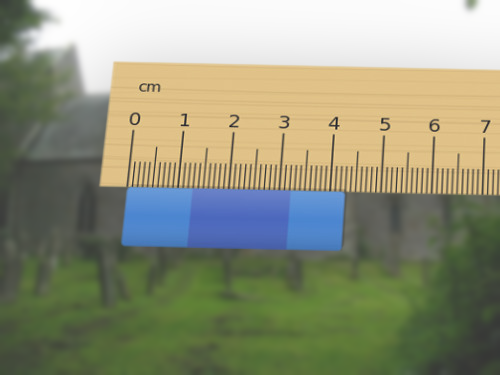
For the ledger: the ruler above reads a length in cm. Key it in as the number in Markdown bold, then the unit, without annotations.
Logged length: **4.3** cm
